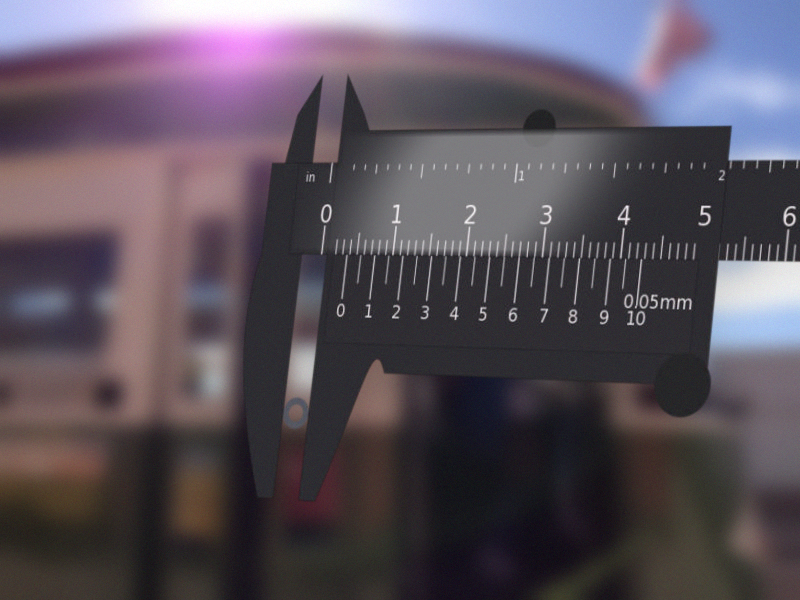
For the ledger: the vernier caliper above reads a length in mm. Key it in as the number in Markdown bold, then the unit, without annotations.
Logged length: **3.6** mm
